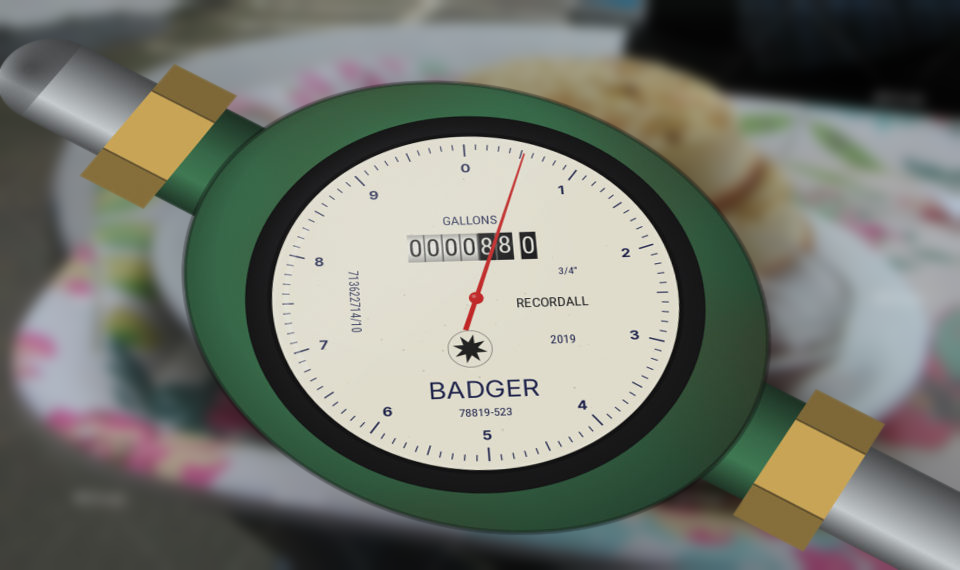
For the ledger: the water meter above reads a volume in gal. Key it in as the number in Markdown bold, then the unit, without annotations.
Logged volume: **880.5** gal
